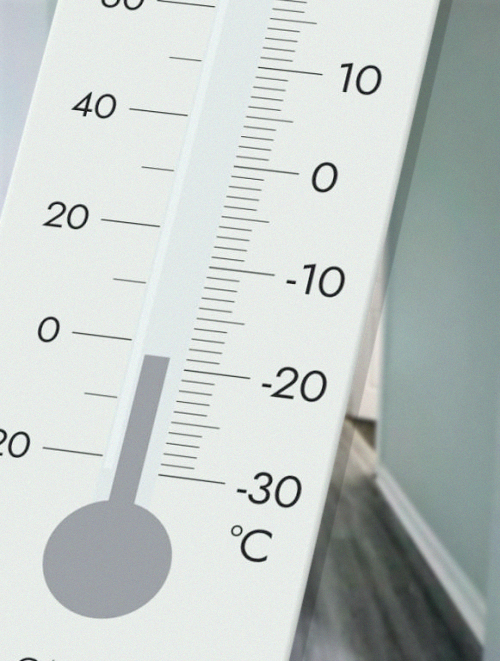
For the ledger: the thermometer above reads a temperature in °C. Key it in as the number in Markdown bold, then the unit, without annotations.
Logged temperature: **-19** °C
